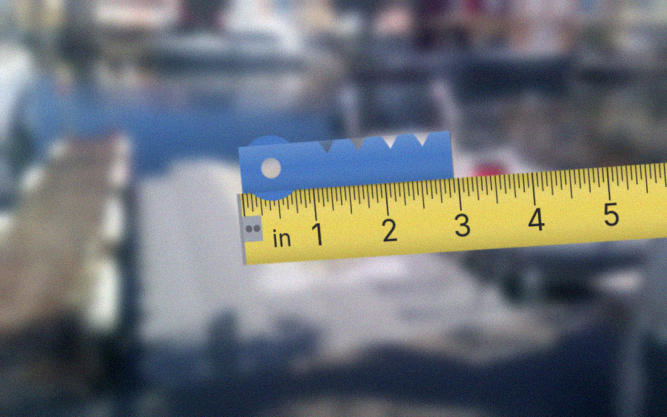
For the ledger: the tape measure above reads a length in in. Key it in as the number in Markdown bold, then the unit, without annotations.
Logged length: **2.9375** in
